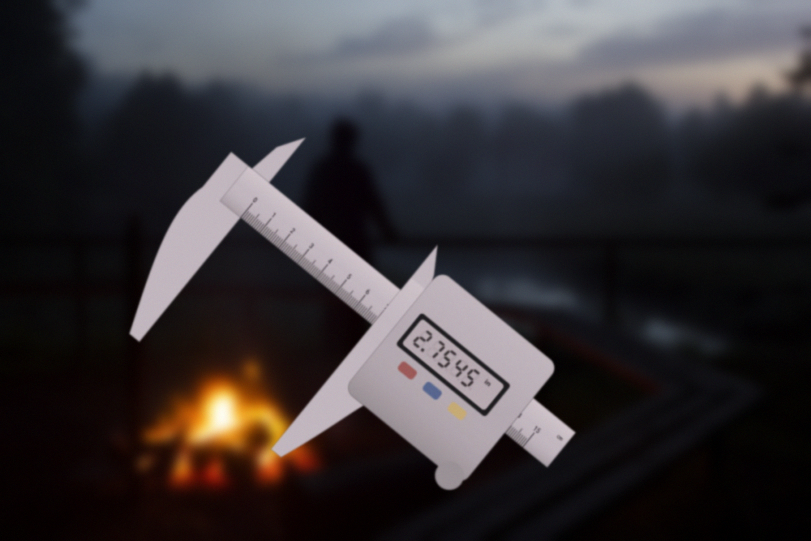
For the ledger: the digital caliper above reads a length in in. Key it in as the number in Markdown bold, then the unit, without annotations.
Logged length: **2.7545** in
